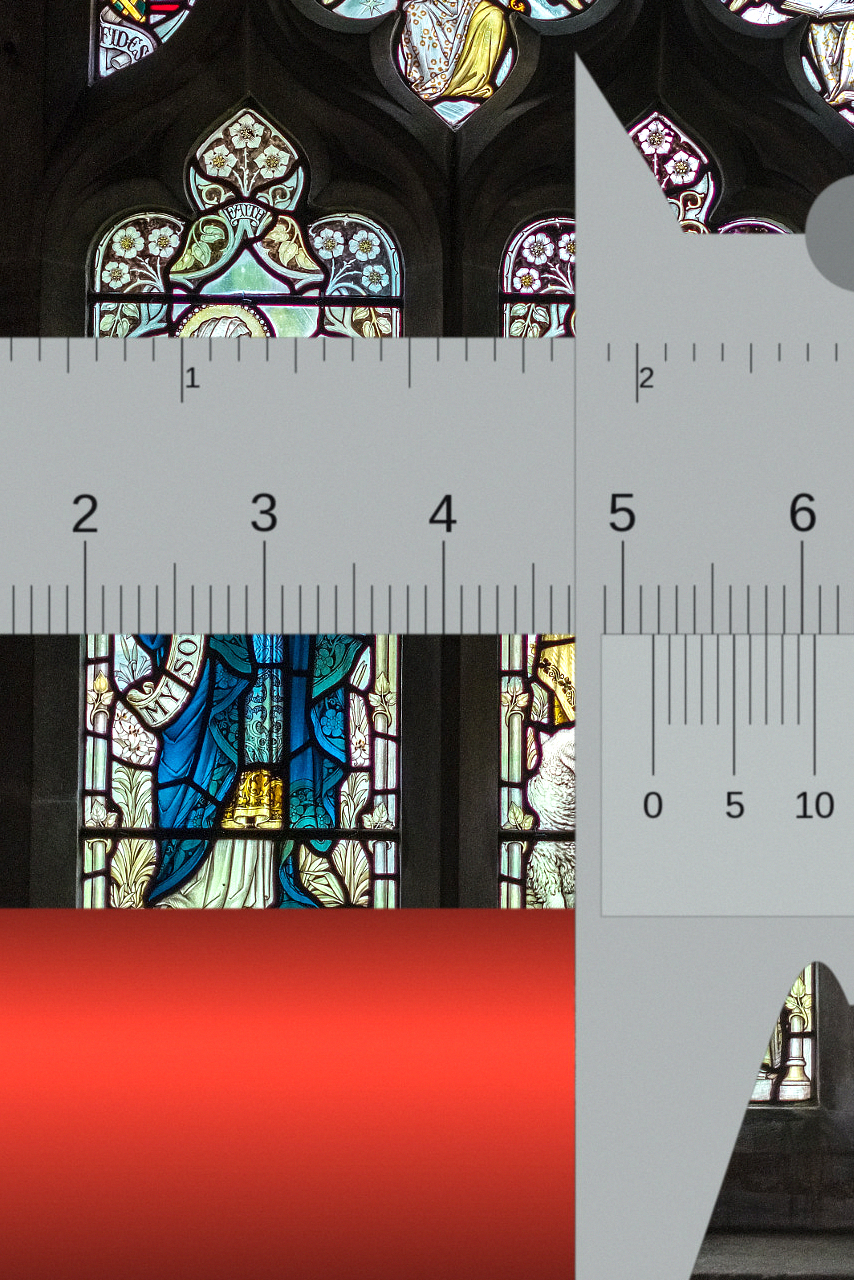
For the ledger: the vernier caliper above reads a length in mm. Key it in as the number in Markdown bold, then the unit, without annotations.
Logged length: **51.7** mm
